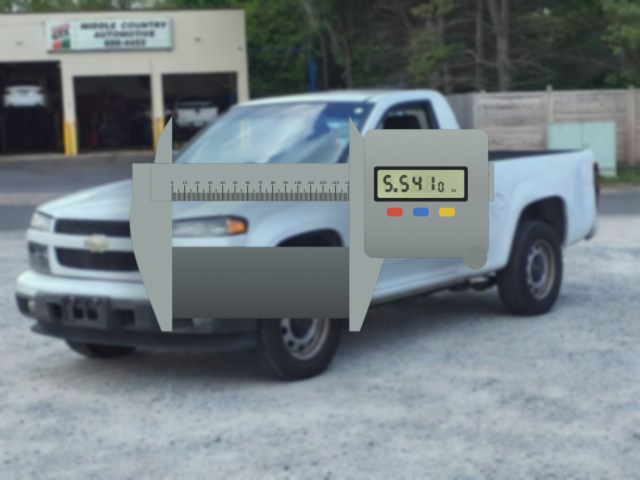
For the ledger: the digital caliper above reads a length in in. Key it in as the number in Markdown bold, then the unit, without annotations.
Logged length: **5.5410** in
